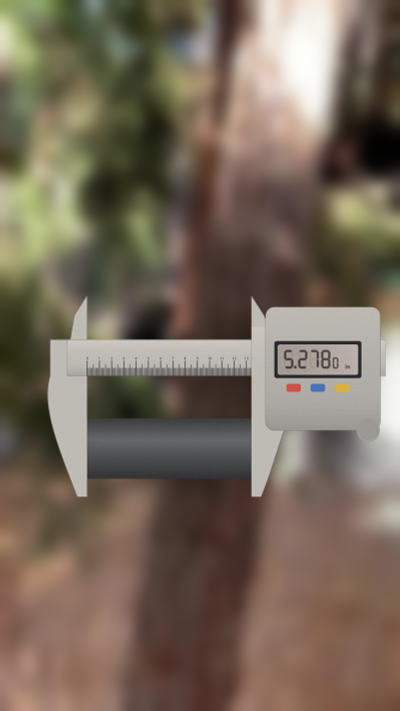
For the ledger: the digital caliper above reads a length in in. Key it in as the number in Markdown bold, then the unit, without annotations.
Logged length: **5.2780** in
